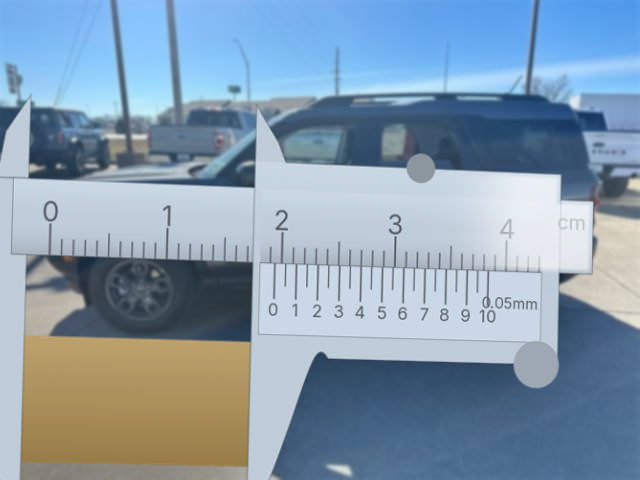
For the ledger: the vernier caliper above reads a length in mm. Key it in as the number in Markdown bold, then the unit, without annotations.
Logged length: **19.4** mm
